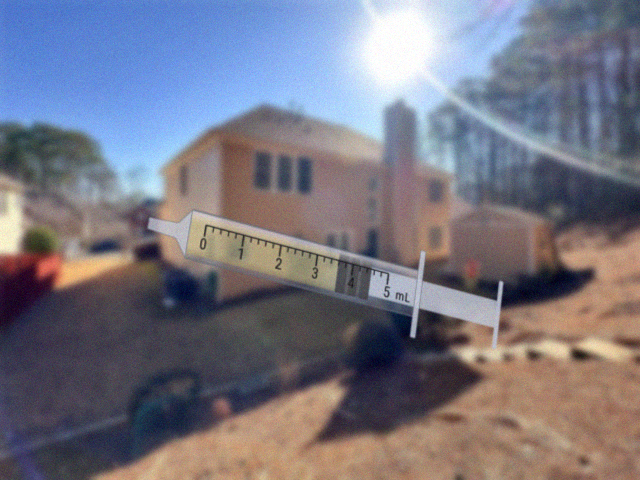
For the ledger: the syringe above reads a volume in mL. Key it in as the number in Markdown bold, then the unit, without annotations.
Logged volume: **3.6** mL
